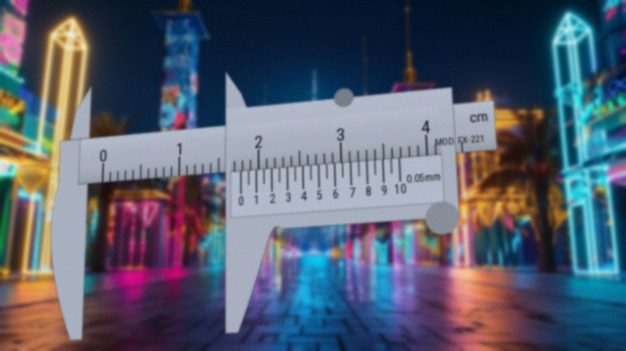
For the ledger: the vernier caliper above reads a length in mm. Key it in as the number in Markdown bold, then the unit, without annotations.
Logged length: **17.8** mm
